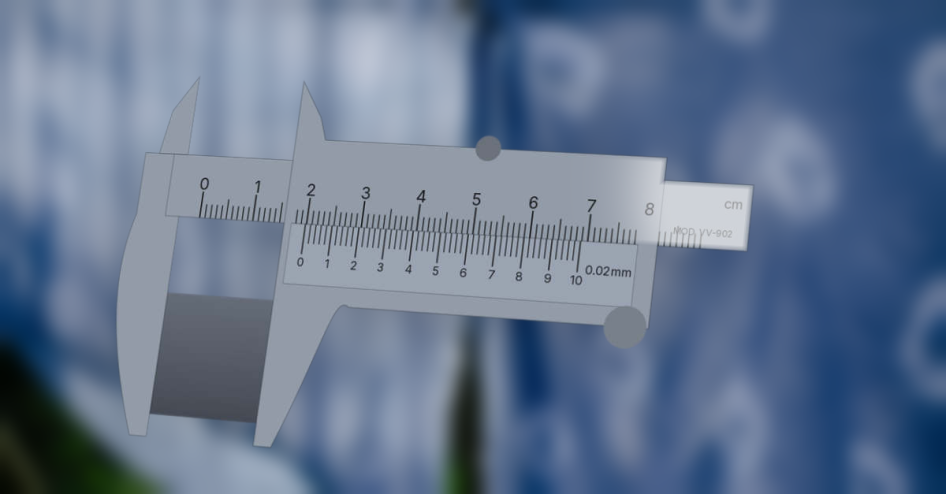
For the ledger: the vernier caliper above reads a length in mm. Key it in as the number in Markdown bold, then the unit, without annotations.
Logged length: **19.8** mm
